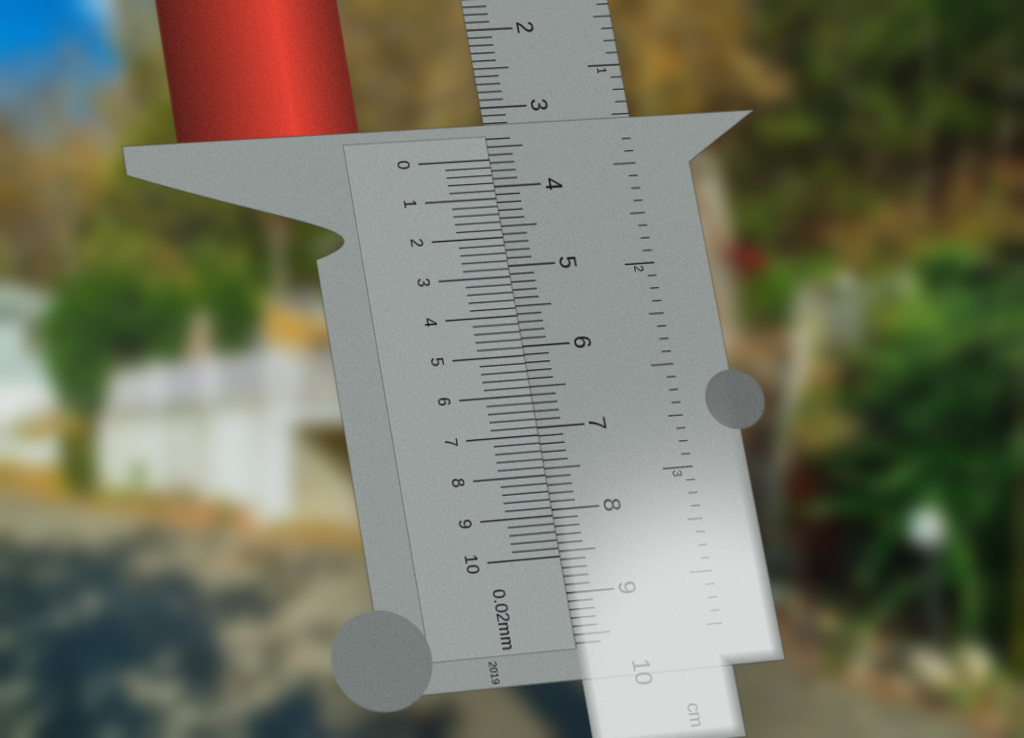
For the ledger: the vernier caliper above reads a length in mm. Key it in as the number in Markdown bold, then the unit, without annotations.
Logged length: **36.6** mm
